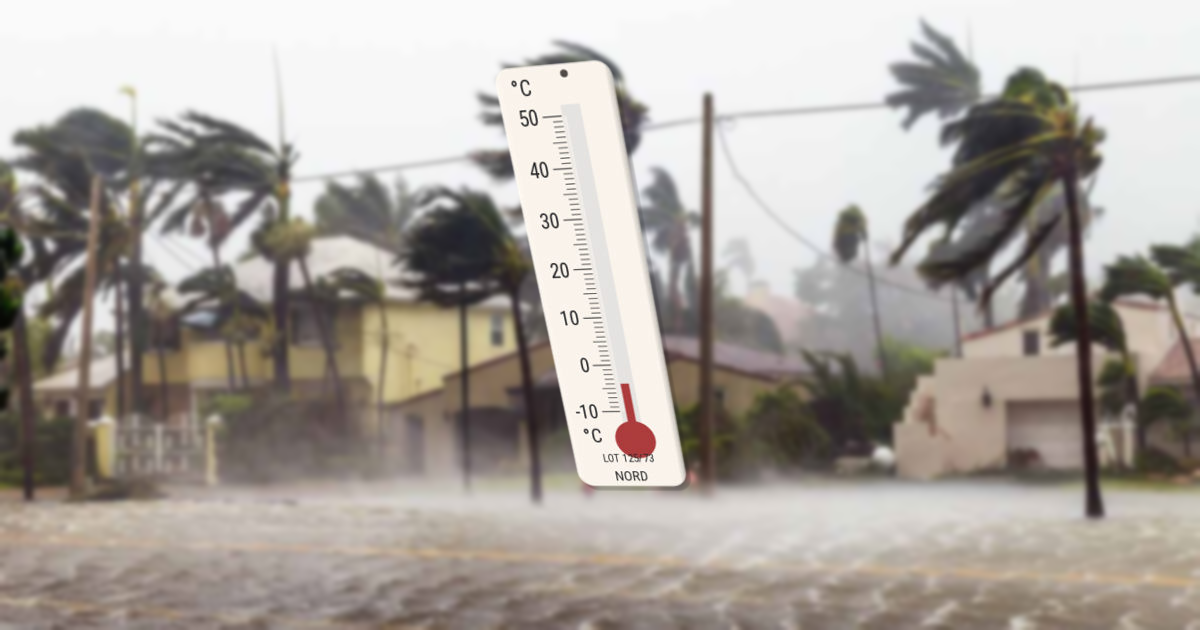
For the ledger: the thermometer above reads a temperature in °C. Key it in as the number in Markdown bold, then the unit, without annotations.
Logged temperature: **-4** °C
